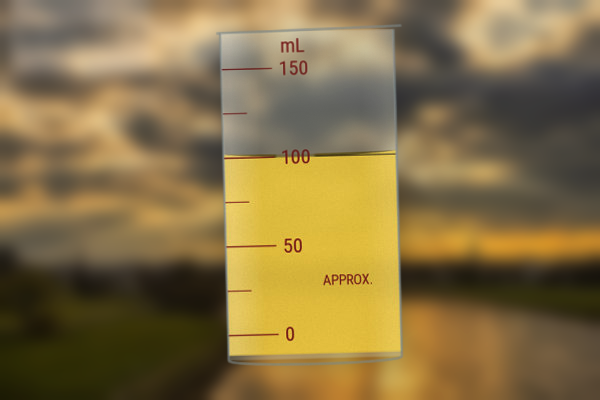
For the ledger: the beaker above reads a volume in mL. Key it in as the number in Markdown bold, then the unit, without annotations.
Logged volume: **100** mL
